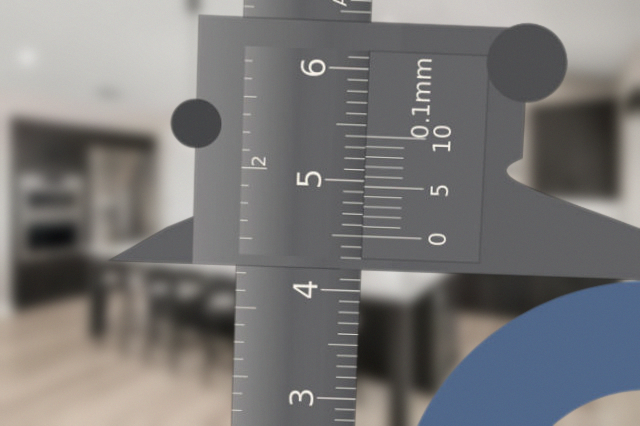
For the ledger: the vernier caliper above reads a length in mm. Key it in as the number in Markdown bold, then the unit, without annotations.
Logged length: **45.0** mm
